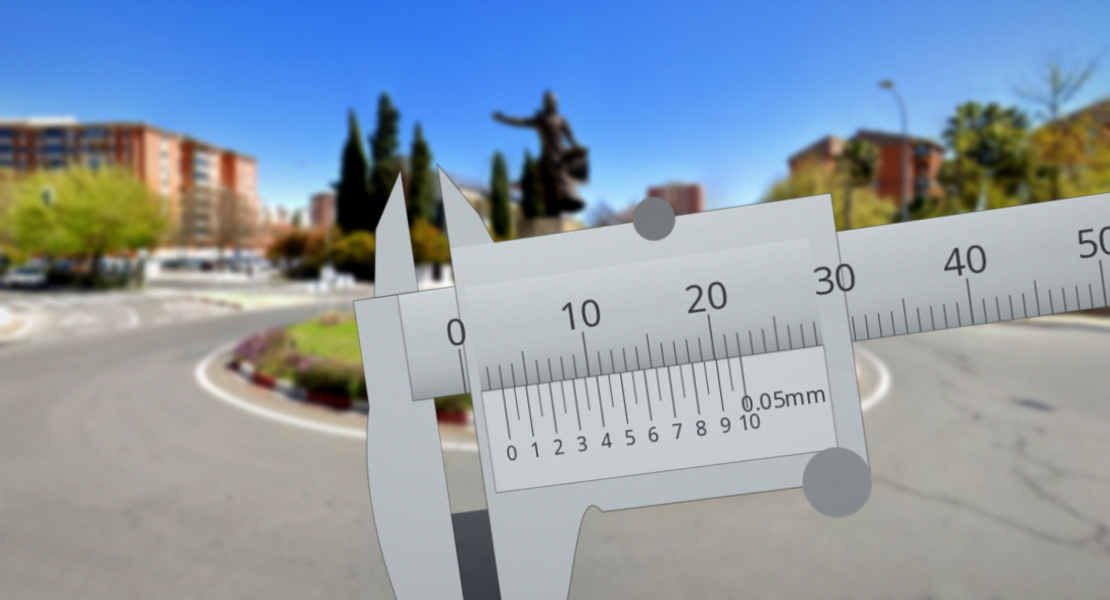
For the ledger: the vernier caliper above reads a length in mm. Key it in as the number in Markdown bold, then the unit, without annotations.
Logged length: **3.0** mm
